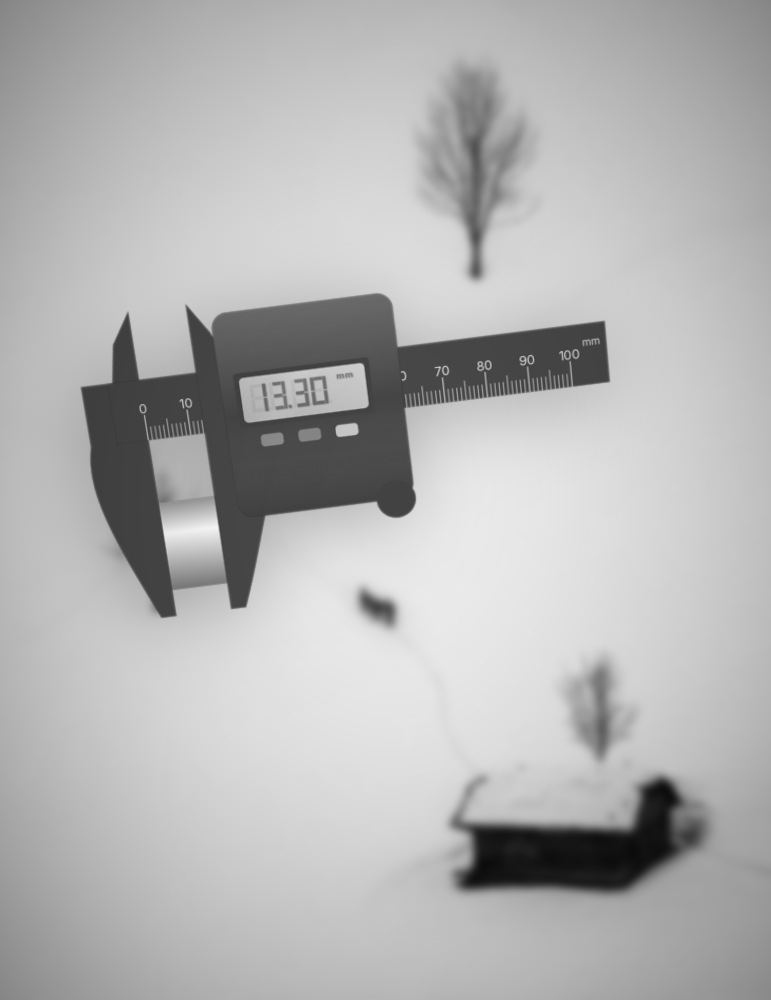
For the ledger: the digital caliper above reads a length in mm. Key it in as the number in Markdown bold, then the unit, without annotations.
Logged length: **13.30** mm
